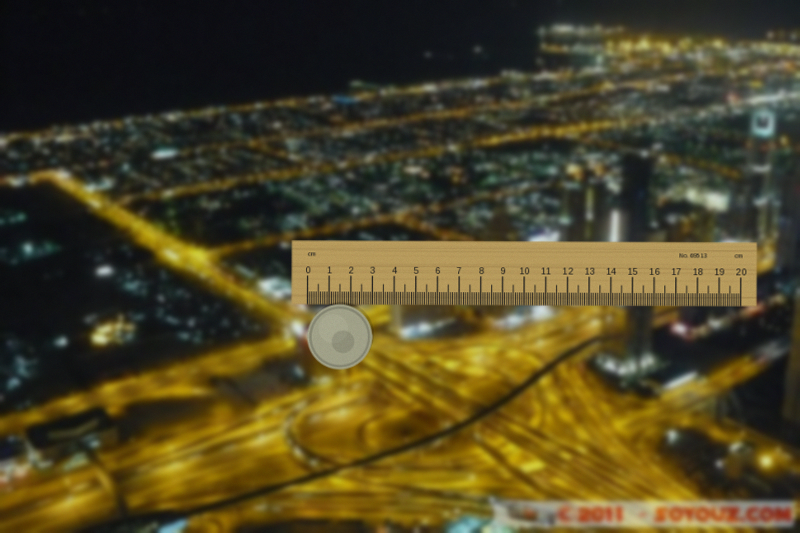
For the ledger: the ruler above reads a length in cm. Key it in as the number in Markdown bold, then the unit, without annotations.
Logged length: **3** cm
